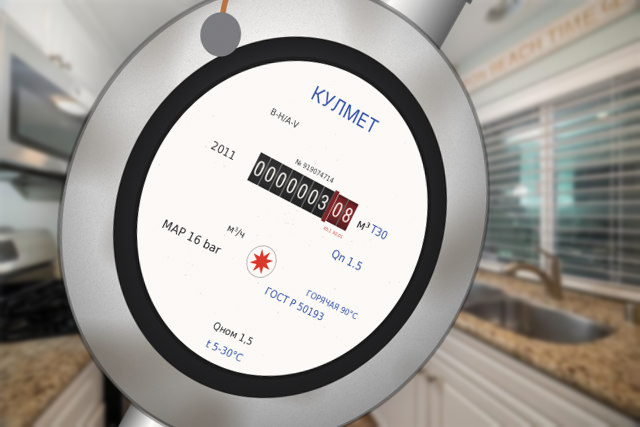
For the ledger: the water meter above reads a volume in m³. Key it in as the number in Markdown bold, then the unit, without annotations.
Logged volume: **3.08** m³
